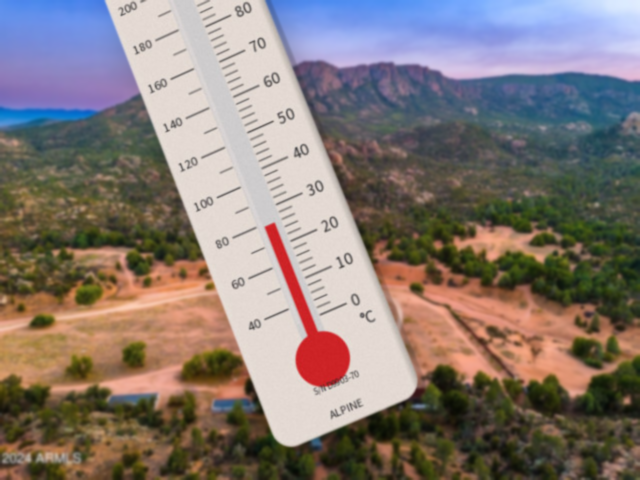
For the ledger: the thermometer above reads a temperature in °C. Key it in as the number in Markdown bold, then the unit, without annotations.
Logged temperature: **26** °C
